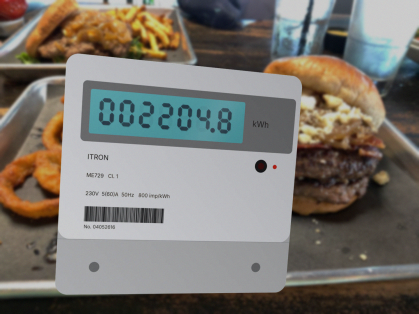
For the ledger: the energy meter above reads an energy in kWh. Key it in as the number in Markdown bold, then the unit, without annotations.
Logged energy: **2204.8** kWh
